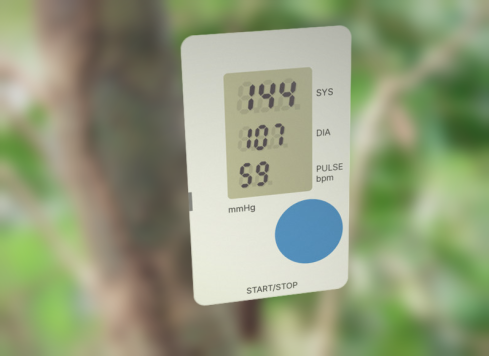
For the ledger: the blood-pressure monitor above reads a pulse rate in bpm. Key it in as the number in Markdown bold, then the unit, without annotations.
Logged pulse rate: **59** bpm
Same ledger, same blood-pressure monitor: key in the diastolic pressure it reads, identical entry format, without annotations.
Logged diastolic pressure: **107** mmHg
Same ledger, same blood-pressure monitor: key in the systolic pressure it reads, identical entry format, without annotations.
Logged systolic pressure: **144** mmHg
